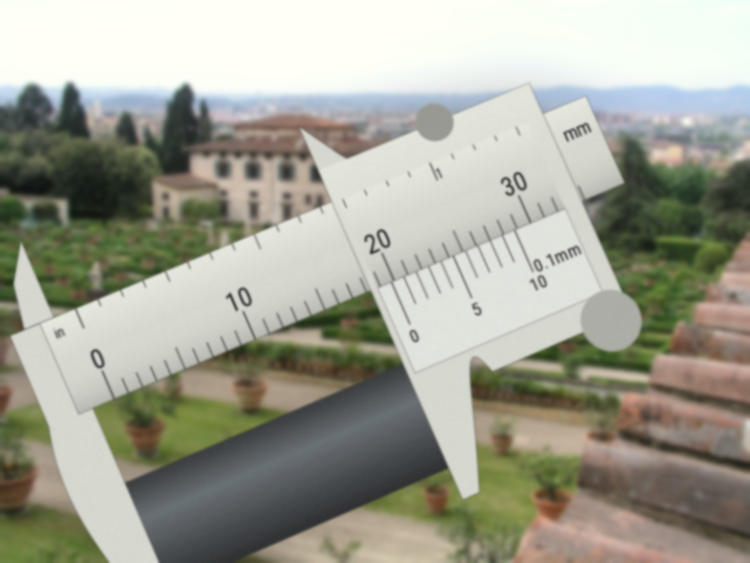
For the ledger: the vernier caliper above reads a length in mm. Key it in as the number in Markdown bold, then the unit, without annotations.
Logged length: **19.8** mm
